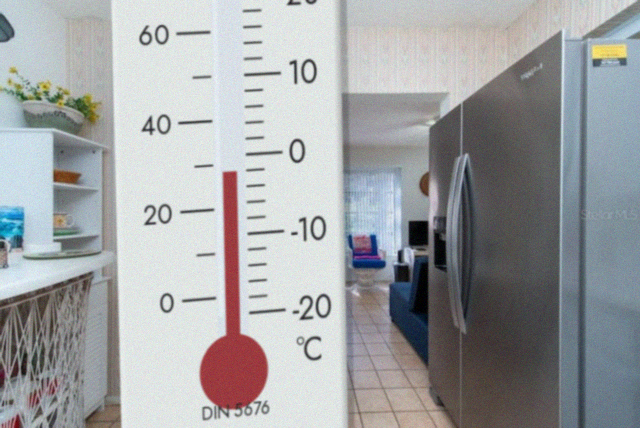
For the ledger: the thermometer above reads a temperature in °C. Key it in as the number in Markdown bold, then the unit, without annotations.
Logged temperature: **-2** °C
